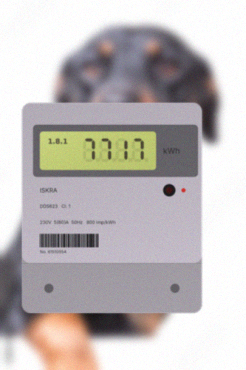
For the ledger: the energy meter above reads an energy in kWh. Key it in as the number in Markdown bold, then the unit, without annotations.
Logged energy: **7717** kWh
